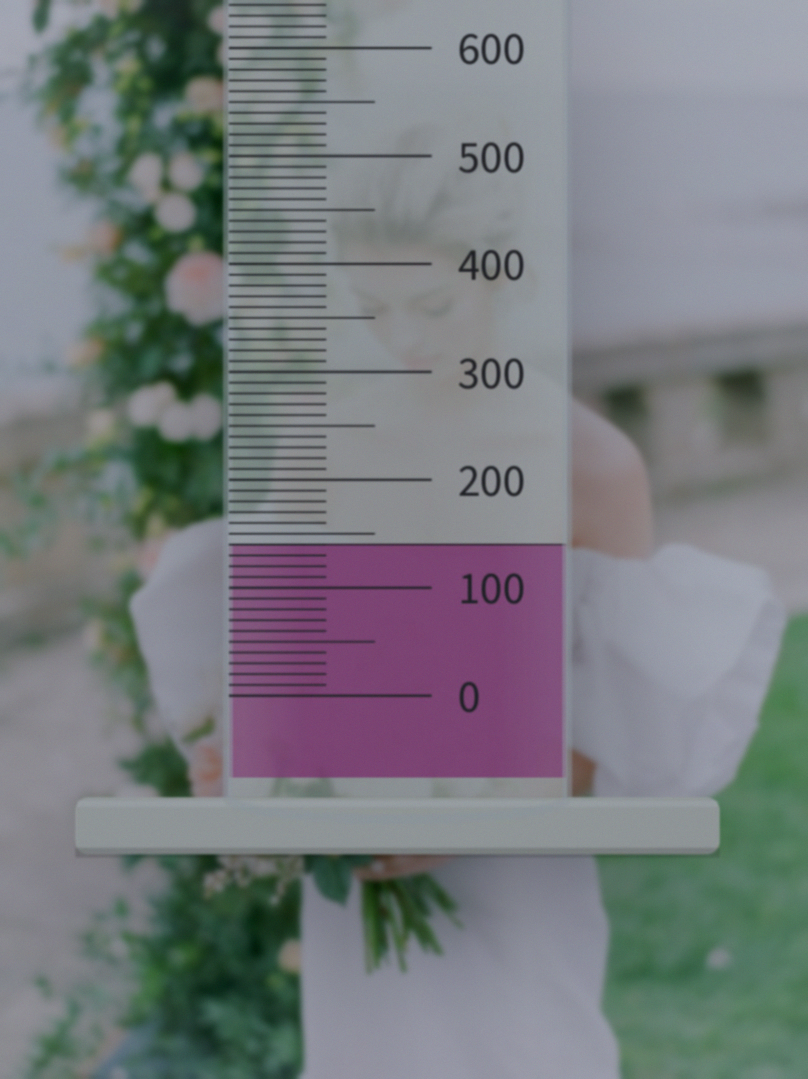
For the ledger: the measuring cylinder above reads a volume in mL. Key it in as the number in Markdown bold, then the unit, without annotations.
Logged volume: **140** mL
